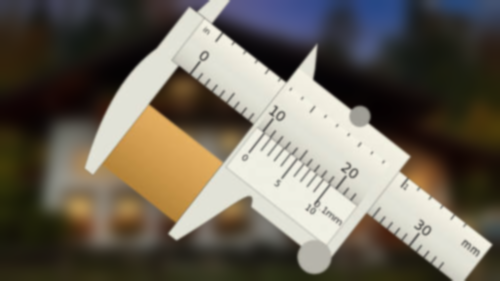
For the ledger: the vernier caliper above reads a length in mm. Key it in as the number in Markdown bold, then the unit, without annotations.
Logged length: **10.2** mm
